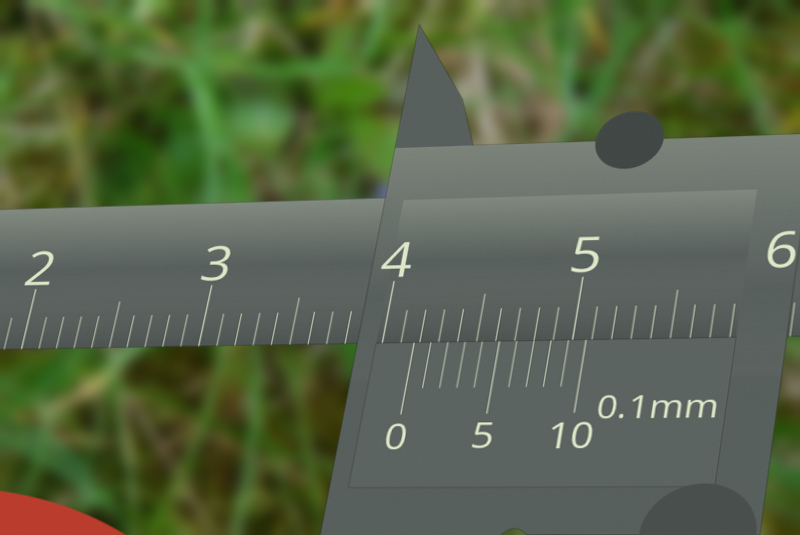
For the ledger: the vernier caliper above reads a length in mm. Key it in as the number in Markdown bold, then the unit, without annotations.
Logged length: **41.7** mm
